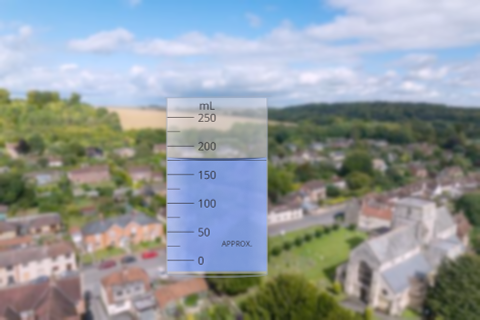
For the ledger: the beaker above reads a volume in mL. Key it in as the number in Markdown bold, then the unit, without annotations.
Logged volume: **175** mL
